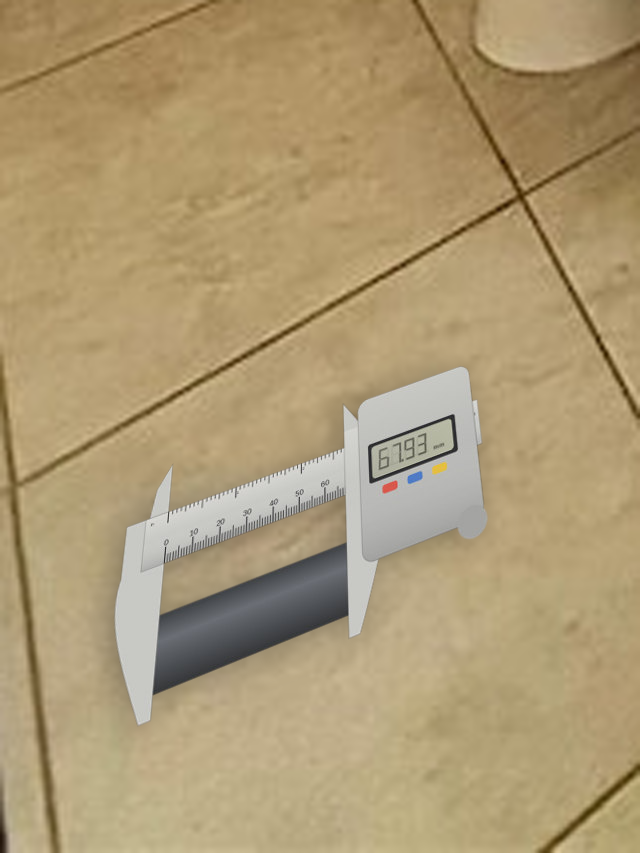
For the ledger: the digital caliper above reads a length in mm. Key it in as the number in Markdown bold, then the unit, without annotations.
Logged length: **67.93** mm
